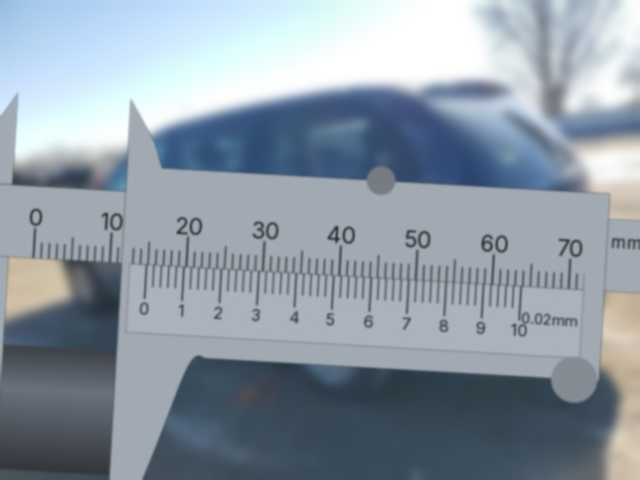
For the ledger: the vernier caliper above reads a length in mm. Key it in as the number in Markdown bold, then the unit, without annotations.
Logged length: **14.8** mm
